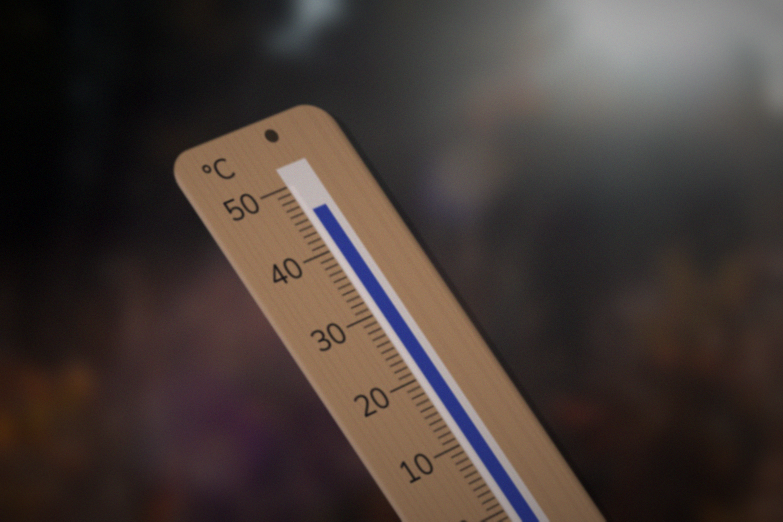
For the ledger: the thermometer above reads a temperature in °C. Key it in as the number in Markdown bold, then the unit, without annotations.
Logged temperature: **46** °C
